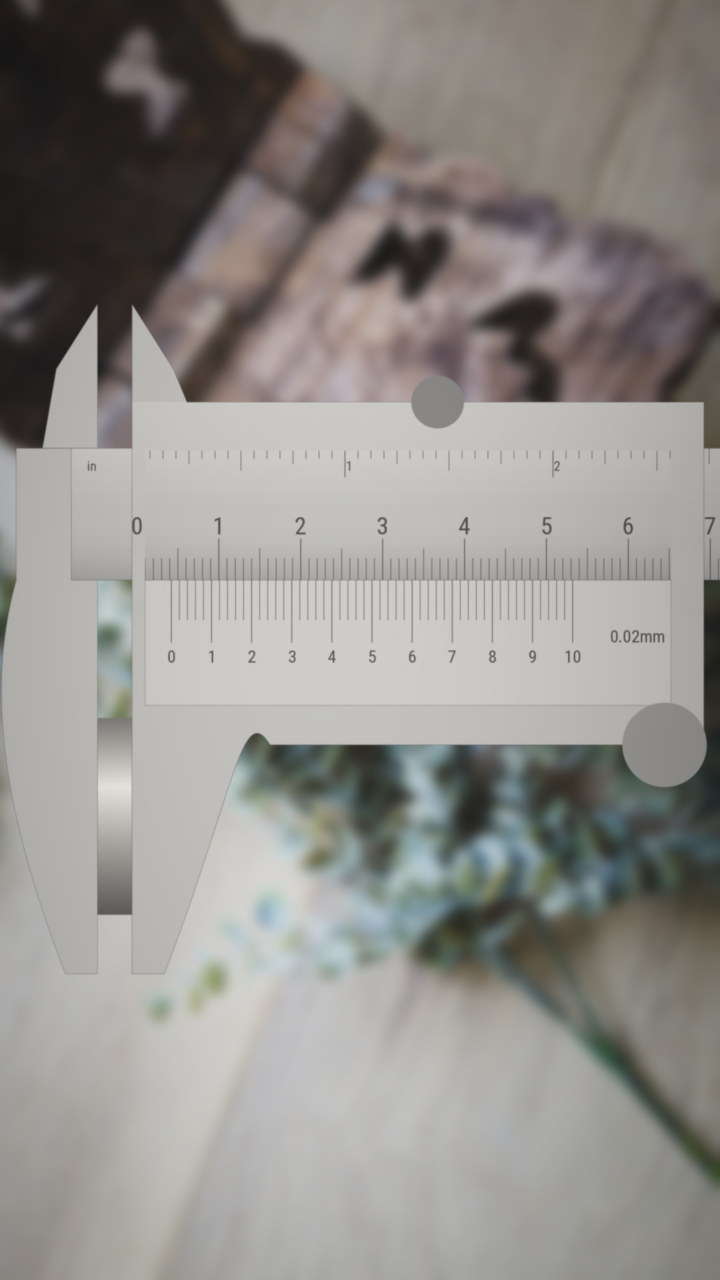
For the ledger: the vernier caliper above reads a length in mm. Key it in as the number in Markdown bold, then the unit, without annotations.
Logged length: **4.2** mm
